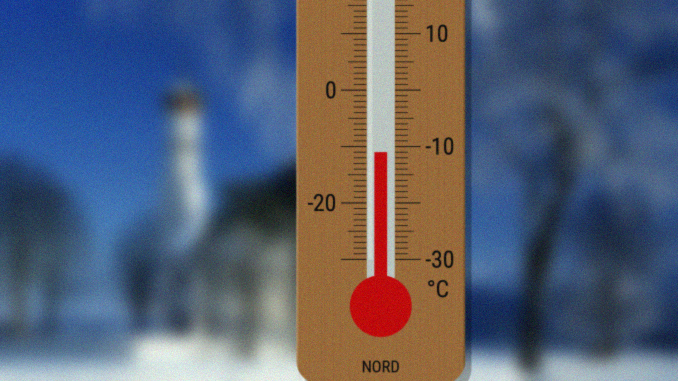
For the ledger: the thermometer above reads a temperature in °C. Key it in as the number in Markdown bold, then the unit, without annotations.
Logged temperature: **-11** °C
